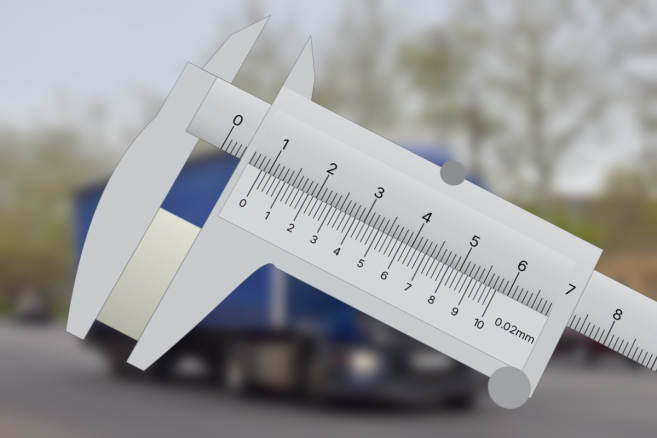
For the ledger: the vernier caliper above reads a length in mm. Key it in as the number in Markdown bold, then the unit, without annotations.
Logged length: **8.6** mm
